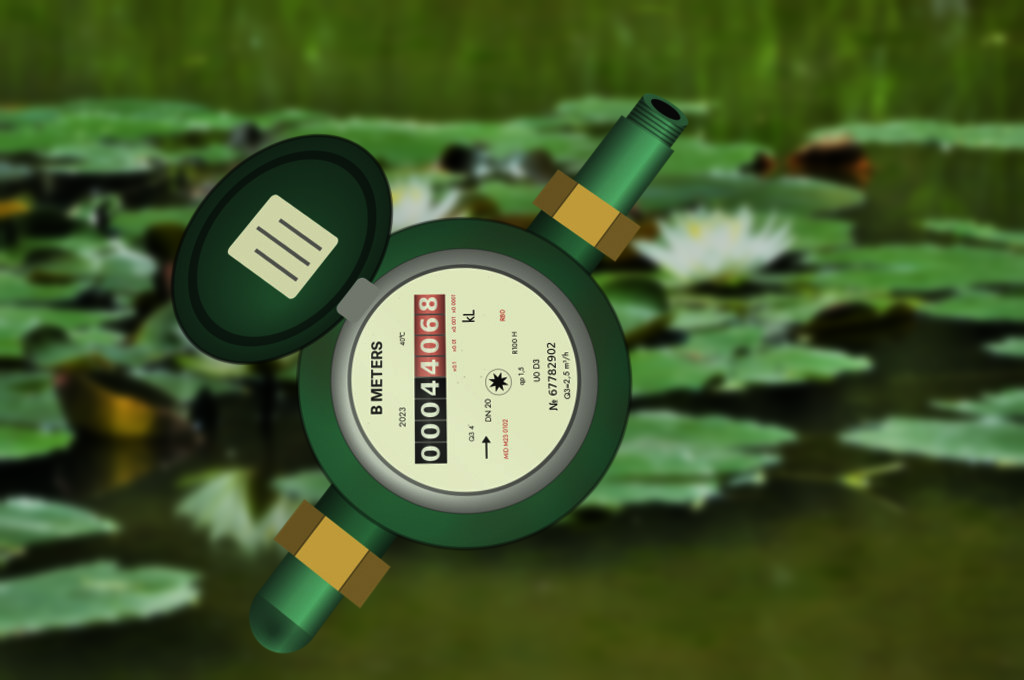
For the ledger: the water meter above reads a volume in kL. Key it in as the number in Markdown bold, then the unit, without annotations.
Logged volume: **4.4068** kL
